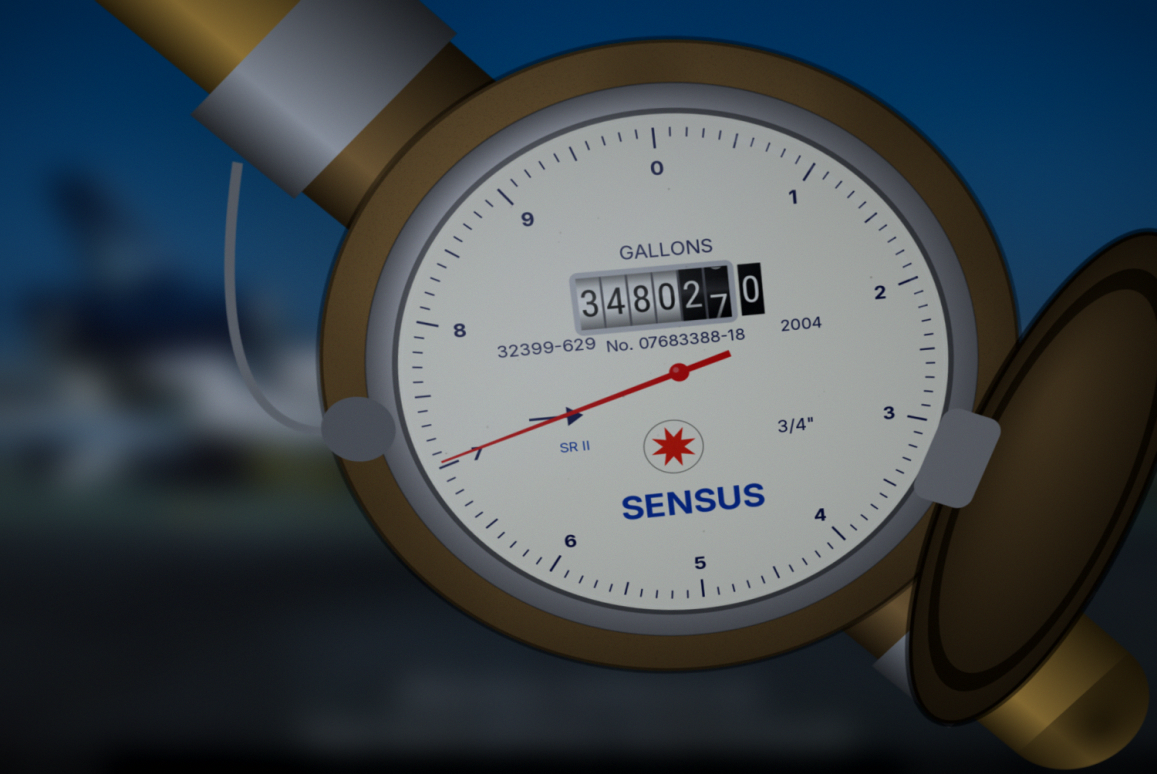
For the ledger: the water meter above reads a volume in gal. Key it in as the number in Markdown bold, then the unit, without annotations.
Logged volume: **3480267.0** gal
